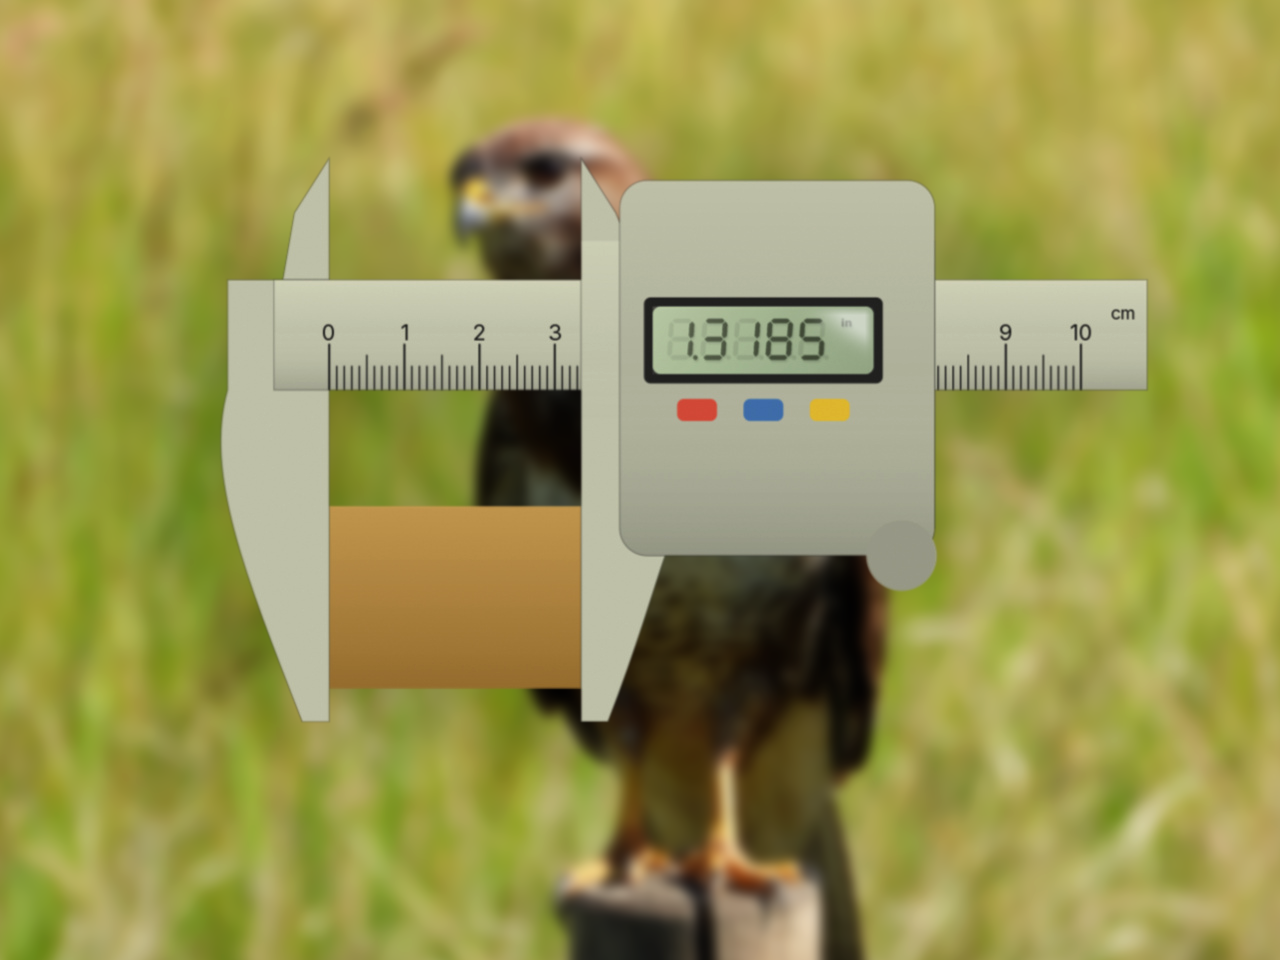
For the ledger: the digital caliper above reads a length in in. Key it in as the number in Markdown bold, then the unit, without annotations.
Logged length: **1.3185** in
